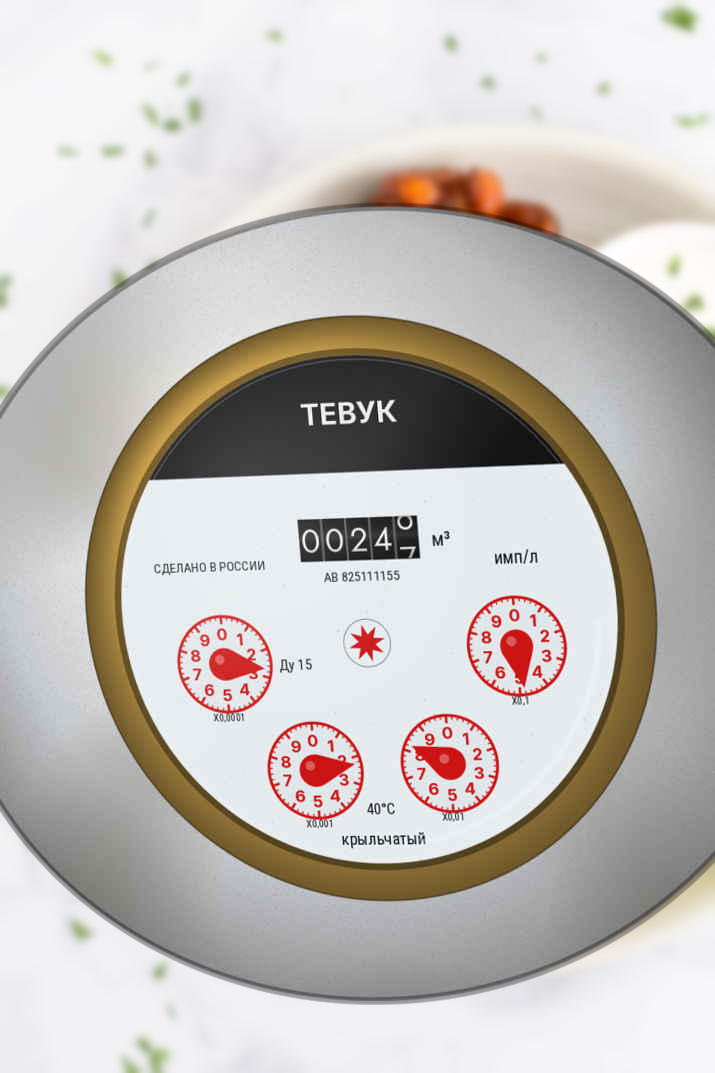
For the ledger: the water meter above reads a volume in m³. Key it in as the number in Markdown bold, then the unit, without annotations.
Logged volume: **246.4822** m³
